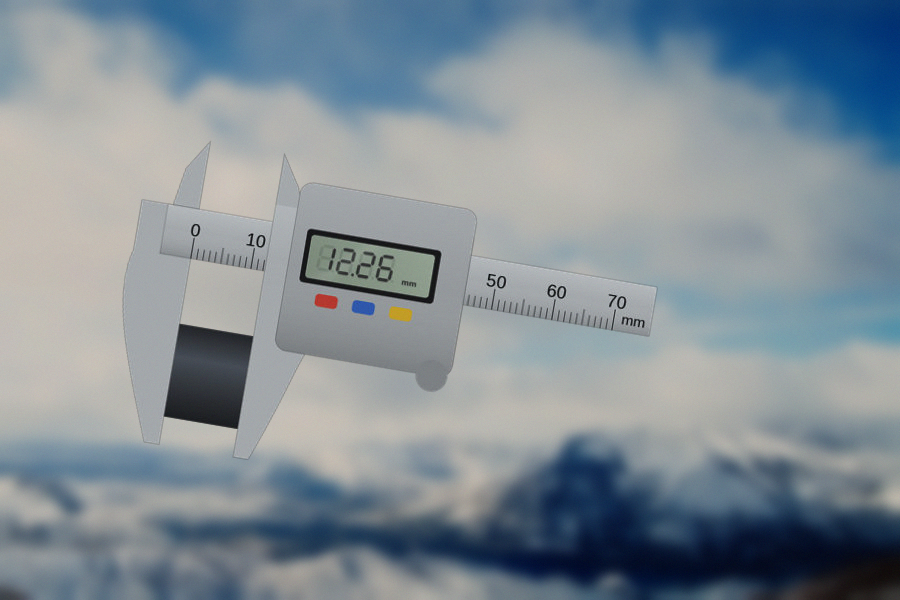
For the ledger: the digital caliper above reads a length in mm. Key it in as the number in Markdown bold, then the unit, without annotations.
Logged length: **12.26** mm
